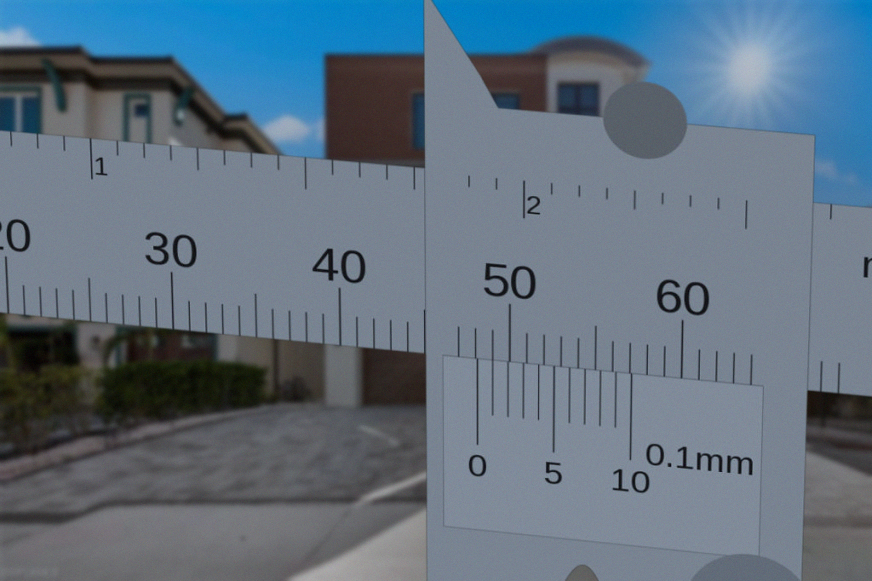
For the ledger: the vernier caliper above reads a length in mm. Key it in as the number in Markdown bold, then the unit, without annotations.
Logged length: **48.1** mm
